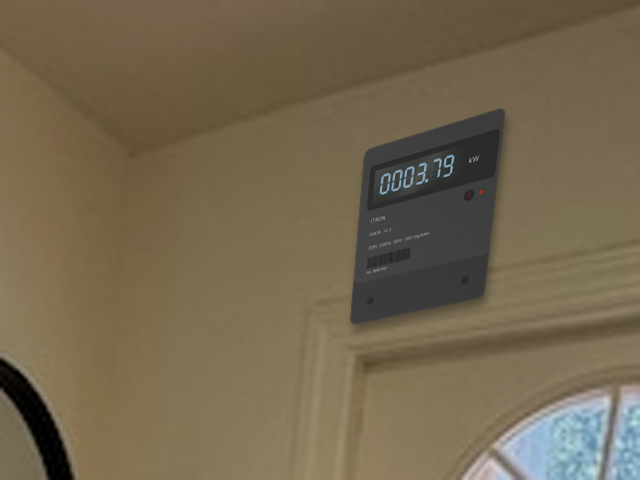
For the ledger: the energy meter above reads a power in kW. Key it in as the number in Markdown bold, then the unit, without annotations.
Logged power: **3.79** kW
